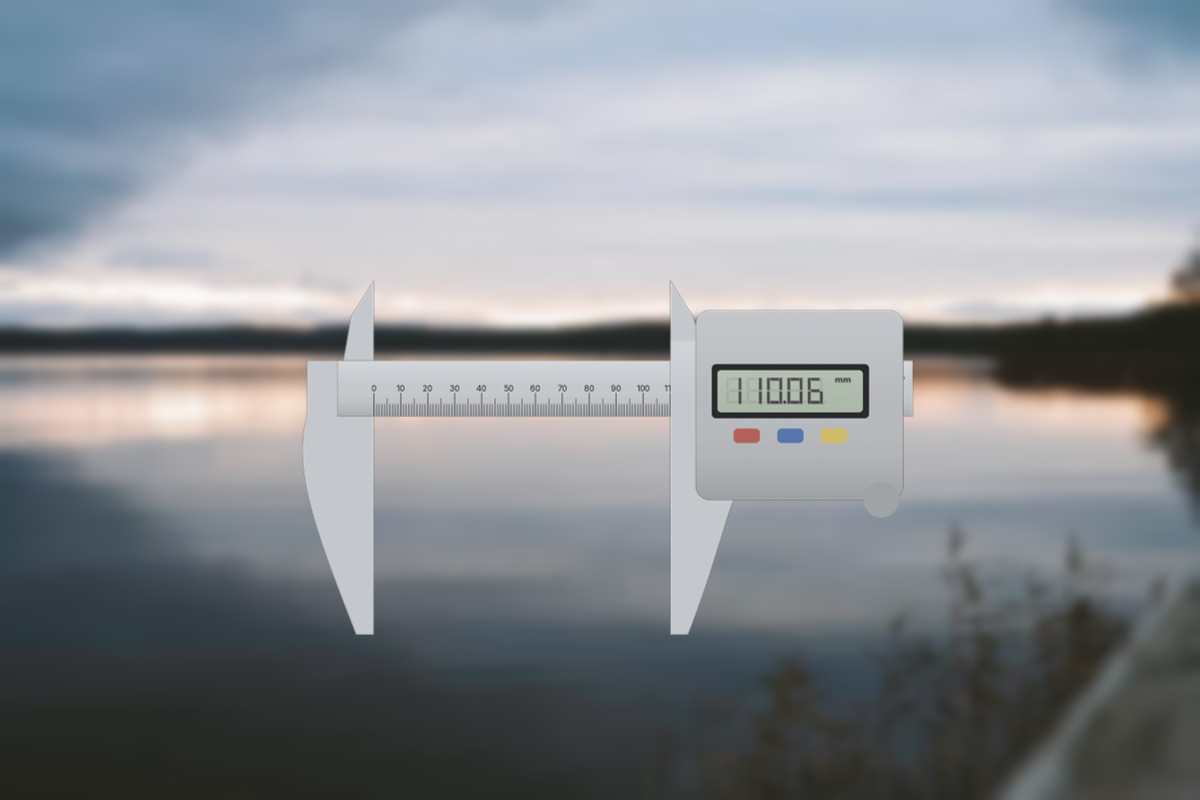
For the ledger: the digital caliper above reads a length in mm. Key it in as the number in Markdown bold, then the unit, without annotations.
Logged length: **110.06** mm
